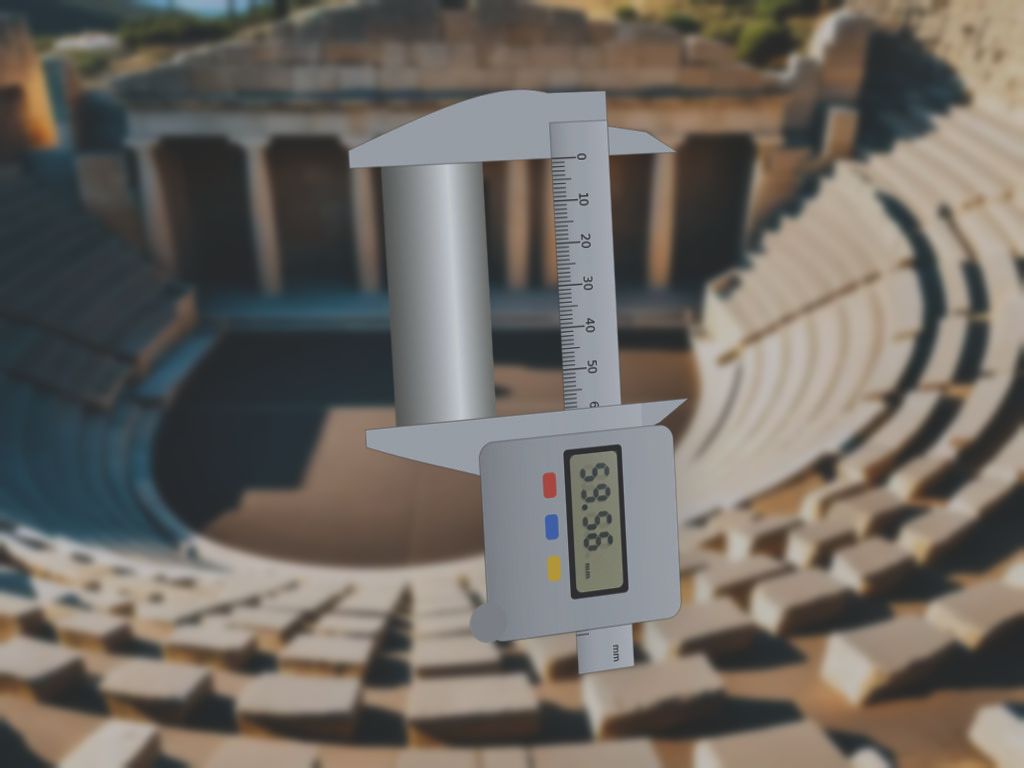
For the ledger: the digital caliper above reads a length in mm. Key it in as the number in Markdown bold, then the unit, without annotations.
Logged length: **59.56** mm
